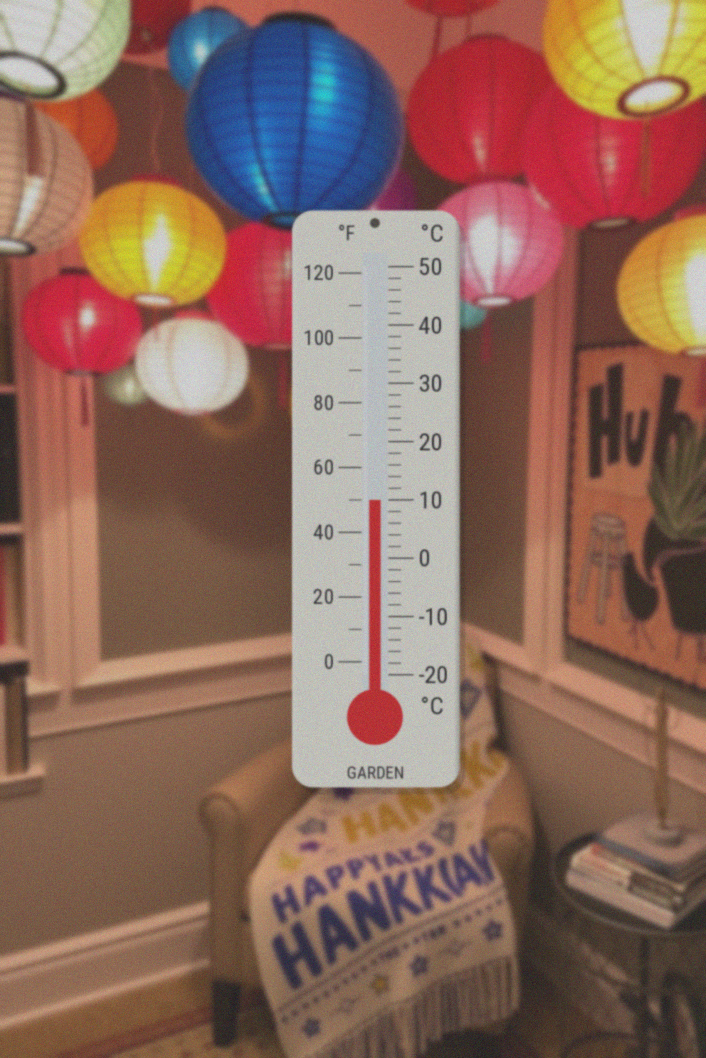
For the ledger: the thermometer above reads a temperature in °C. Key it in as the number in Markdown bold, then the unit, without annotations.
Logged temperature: **10** °C
